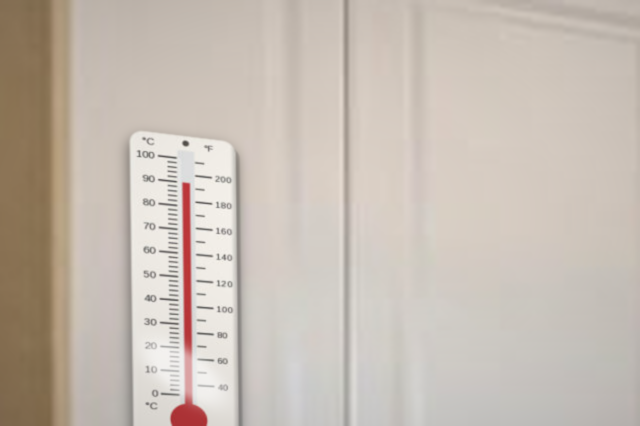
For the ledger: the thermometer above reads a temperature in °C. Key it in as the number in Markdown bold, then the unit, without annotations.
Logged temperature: **90** °C
